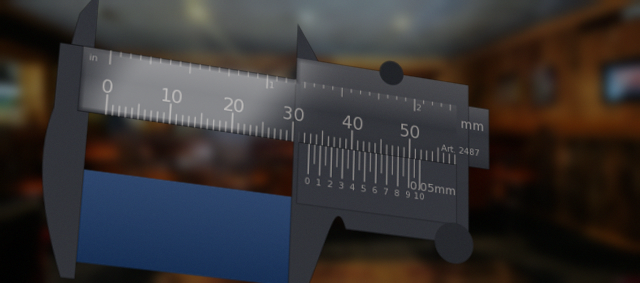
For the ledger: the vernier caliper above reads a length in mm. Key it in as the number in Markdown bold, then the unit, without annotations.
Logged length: **32.8** mm
